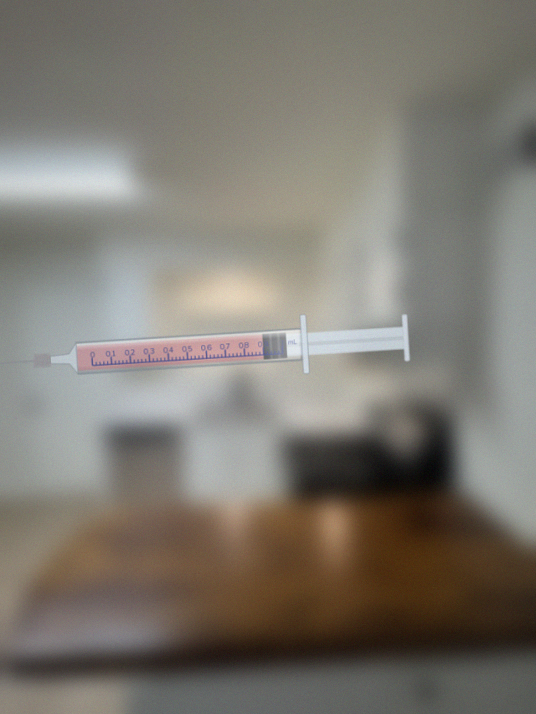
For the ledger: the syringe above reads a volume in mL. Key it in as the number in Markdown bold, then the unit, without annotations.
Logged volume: **0.9** mL
